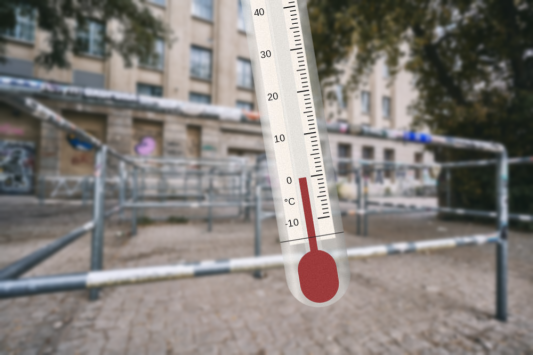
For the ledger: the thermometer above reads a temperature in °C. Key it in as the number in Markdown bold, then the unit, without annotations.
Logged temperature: **0** °C
